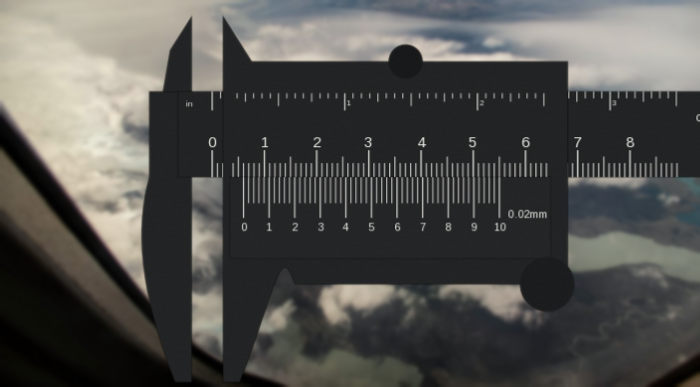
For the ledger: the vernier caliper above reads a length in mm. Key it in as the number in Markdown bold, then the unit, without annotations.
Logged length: **6.0** mm
